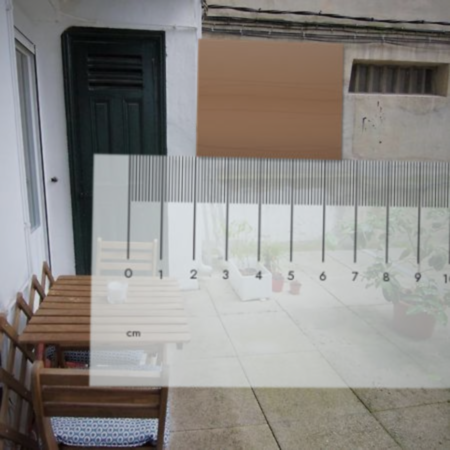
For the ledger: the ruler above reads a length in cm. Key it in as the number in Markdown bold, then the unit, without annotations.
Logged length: **4.5** cm
